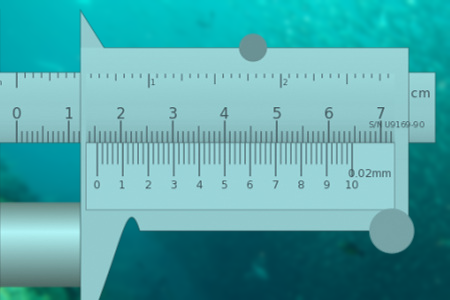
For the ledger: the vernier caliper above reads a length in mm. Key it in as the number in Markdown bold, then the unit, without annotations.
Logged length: **15.5** mm
